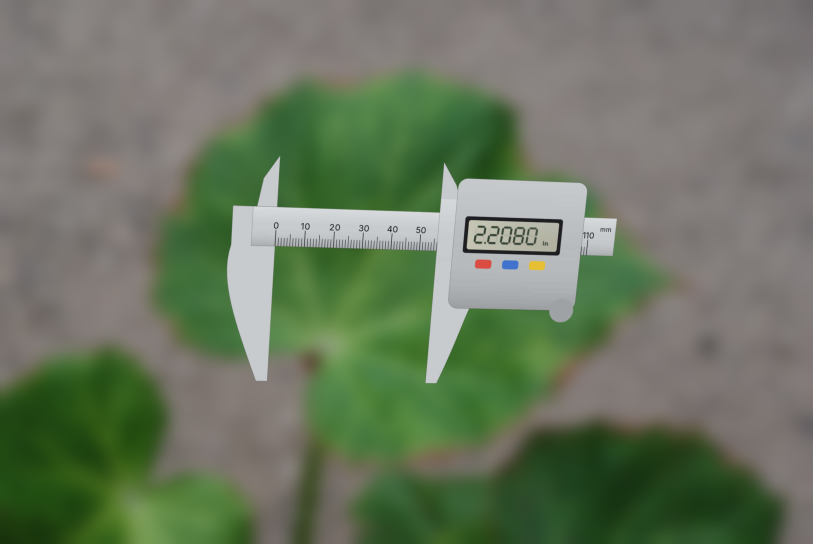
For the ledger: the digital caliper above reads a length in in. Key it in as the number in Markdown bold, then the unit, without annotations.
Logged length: **2.2080** in
